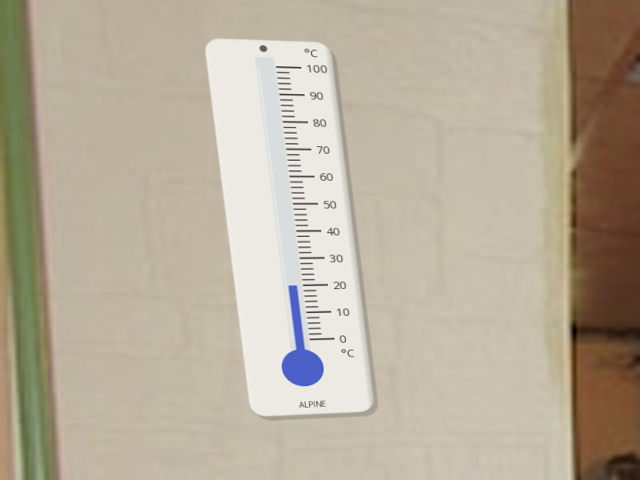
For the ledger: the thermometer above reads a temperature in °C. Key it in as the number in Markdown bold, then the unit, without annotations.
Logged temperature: **20** °C
